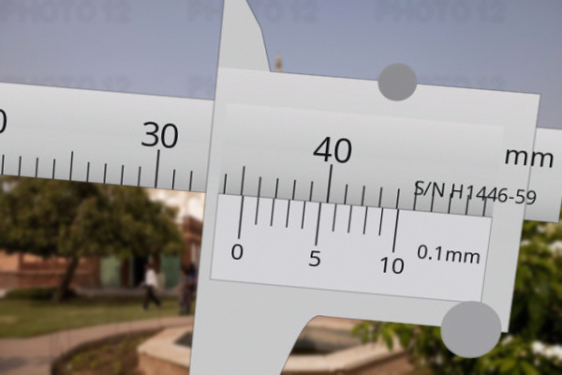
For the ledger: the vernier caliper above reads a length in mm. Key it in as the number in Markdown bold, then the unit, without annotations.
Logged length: **35.1** mm
